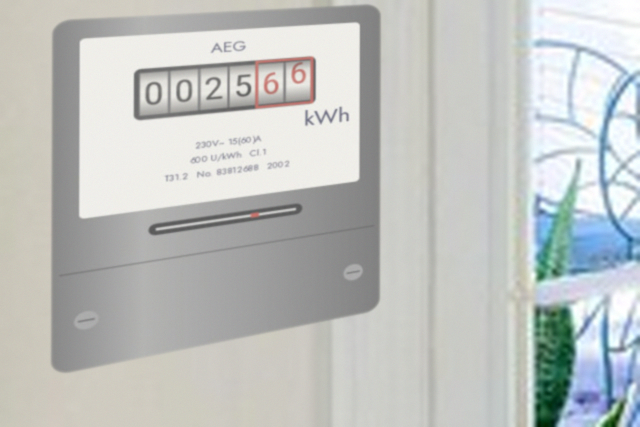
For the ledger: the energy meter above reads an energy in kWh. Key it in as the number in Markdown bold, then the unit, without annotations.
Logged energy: **25.66** kWh
